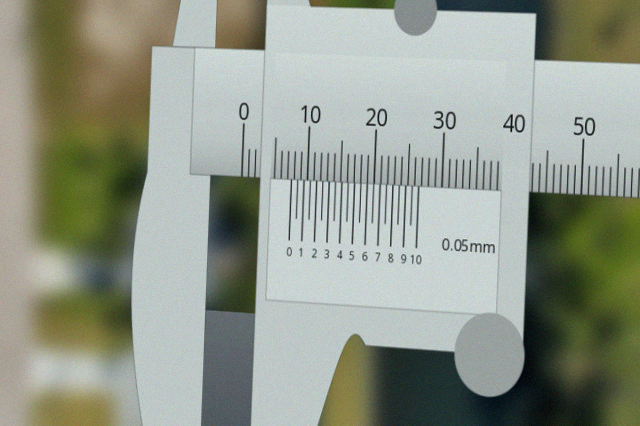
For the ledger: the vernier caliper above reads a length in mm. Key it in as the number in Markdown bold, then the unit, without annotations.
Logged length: **7.6** mm
